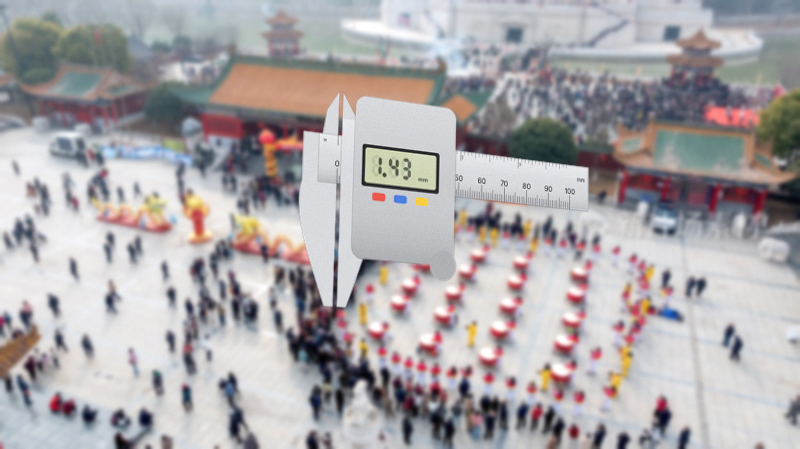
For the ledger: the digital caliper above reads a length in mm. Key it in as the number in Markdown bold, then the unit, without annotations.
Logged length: **1.43** mm
